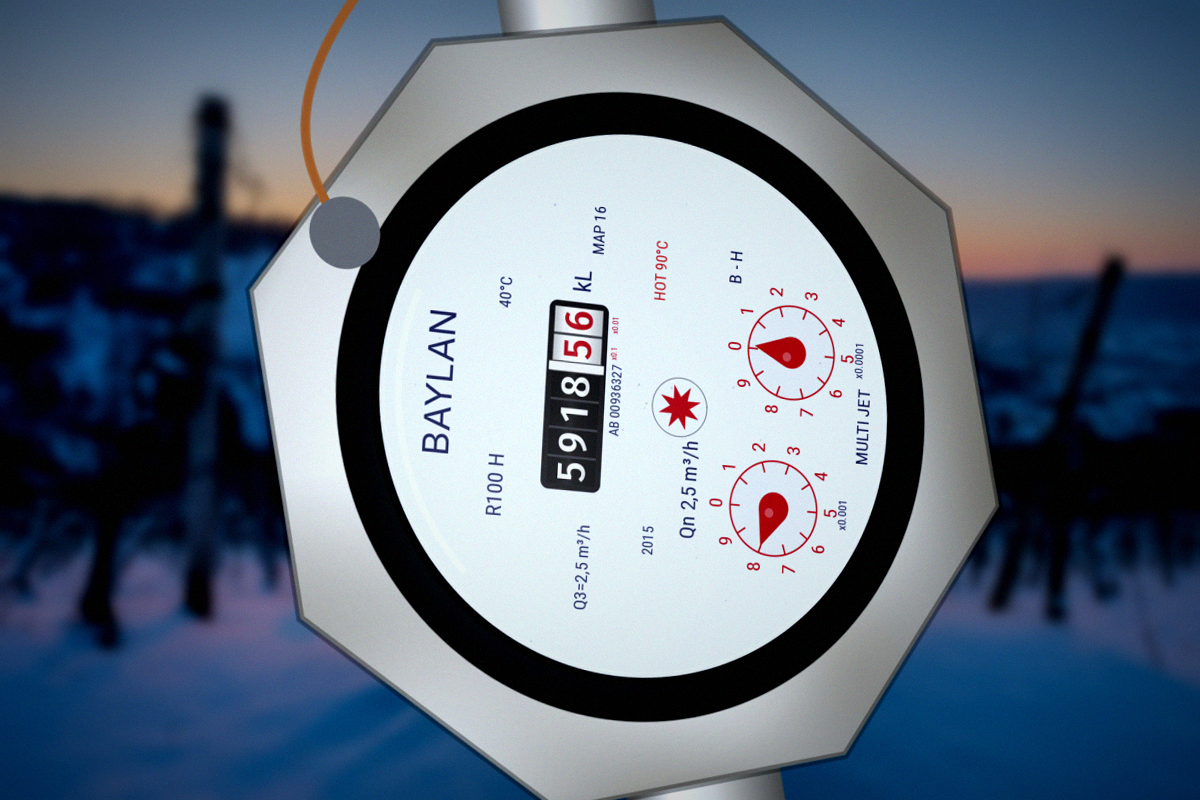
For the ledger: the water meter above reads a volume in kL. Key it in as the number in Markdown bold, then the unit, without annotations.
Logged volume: **5918.5680** kL
